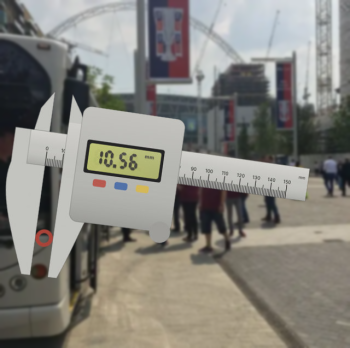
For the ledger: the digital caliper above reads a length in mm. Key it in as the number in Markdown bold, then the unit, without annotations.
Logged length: **10.56** mm
